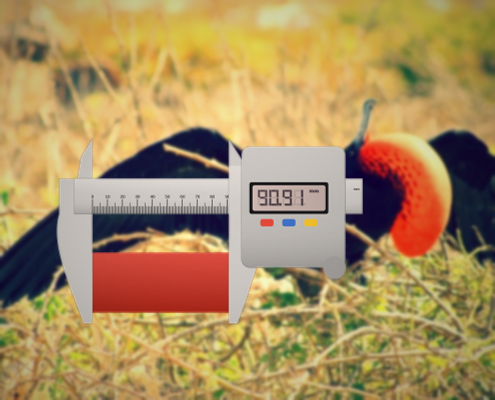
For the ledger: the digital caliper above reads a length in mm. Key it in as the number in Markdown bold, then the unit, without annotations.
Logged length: **90.91** mm
